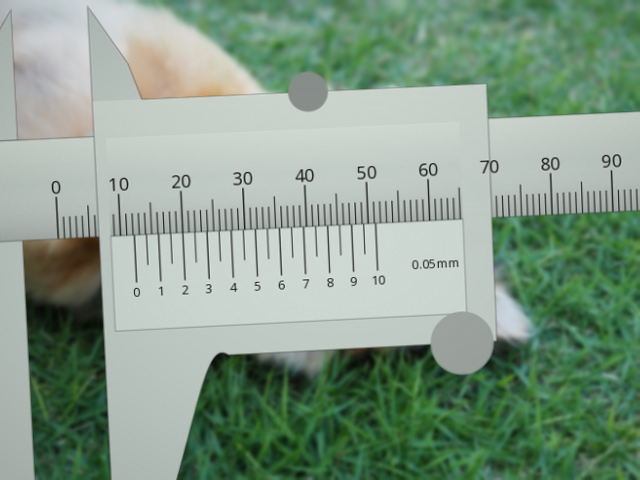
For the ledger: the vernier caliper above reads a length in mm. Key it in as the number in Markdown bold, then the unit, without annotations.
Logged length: **12.2** mm
